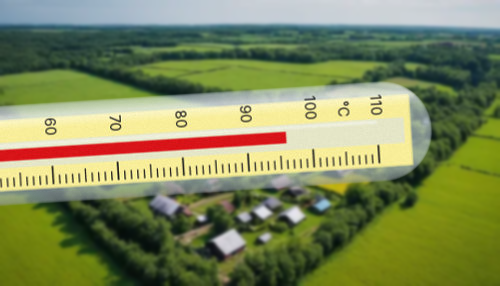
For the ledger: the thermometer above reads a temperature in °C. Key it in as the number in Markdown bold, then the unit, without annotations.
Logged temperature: **96** °C
